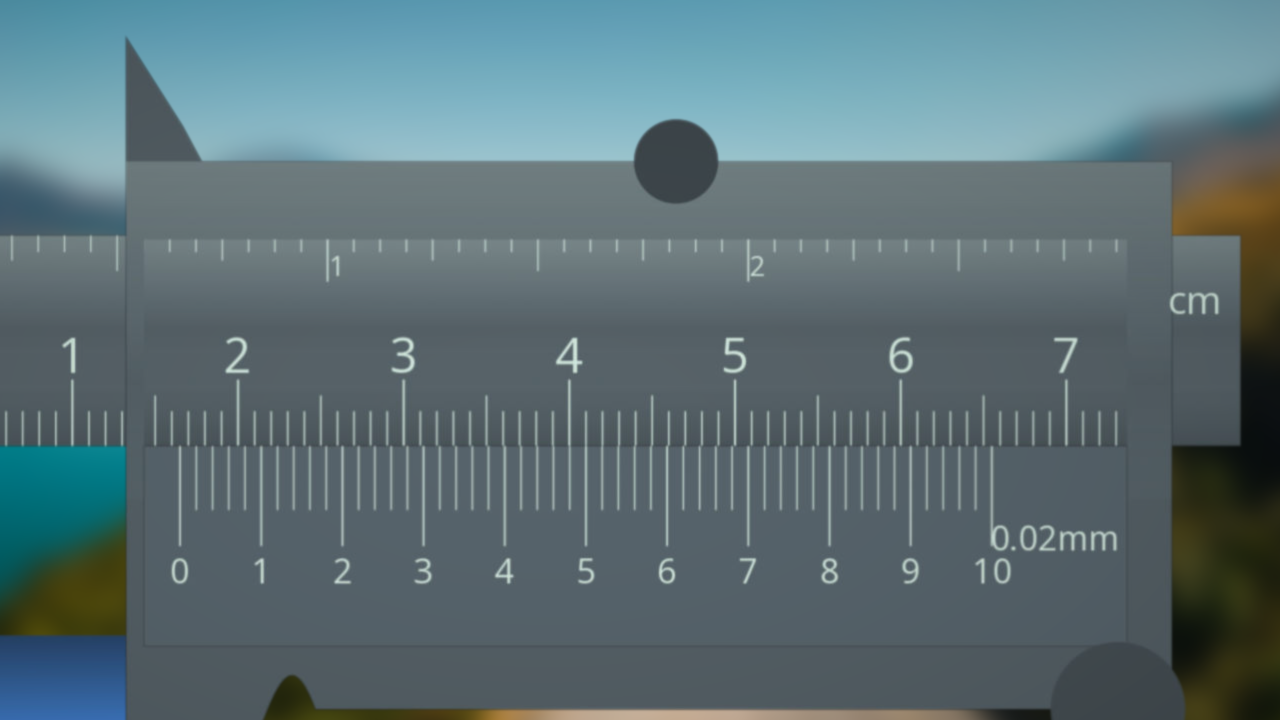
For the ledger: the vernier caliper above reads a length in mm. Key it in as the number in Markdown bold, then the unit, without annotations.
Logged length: **16.5** mm
